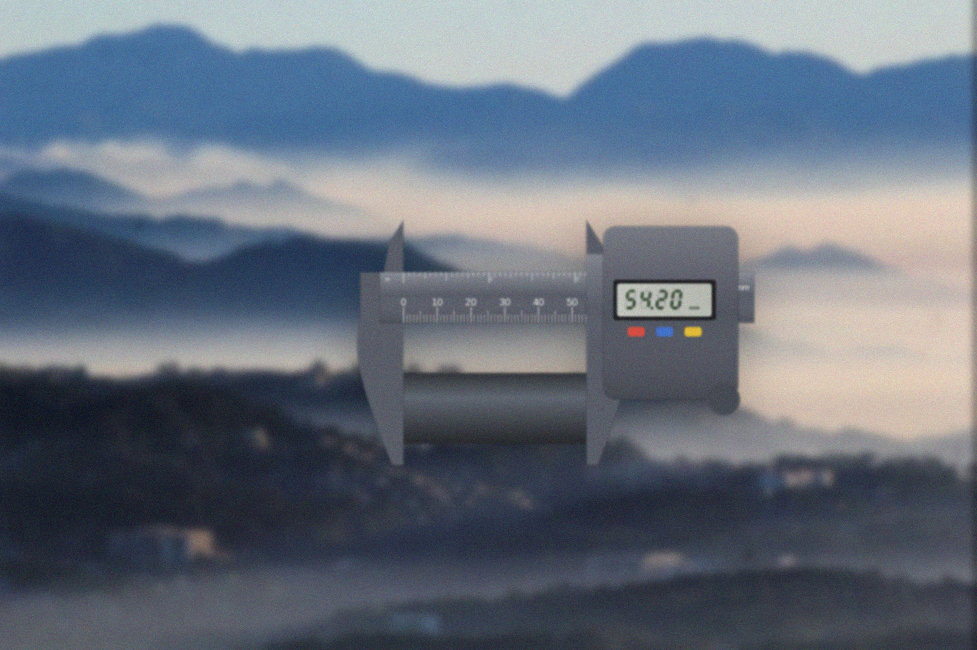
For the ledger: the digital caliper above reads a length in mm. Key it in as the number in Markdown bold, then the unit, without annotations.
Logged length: **54.20** mm
